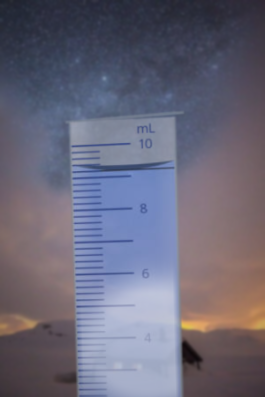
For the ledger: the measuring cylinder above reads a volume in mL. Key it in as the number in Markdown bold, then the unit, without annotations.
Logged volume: **9.2** mL
